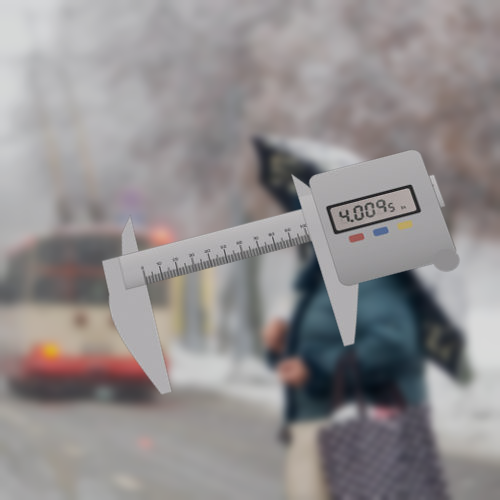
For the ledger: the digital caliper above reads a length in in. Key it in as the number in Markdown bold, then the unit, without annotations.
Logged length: **4.0095** in
